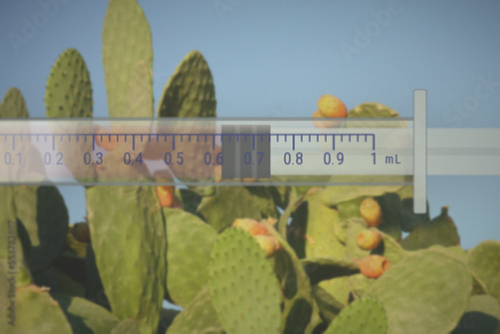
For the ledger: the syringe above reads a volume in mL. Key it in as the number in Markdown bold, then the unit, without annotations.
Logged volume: **0.62** mL
